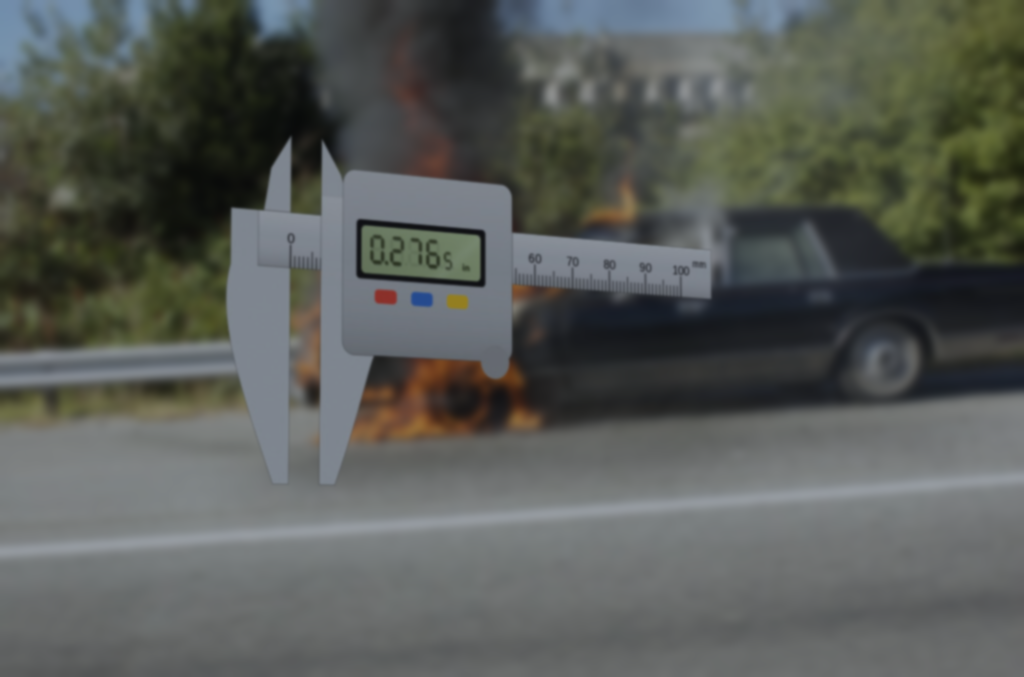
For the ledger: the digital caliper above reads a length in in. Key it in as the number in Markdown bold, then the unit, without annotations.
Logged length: **0.2765** in
